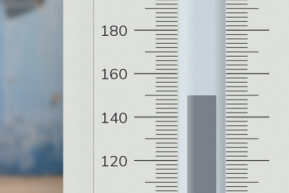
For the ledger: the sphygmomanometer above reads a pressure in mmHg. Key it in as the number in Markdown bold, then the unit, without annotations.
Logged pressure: **150** mmHg
